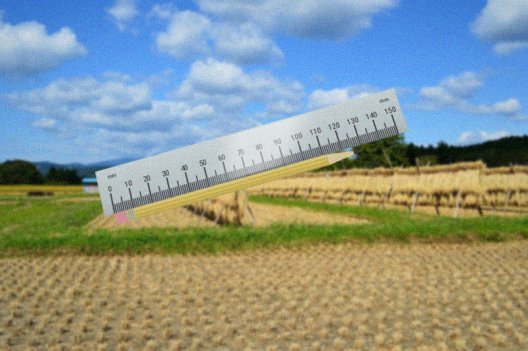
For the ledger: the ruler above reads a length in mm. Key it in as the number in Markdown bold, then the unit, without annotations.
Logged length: **130** mm
